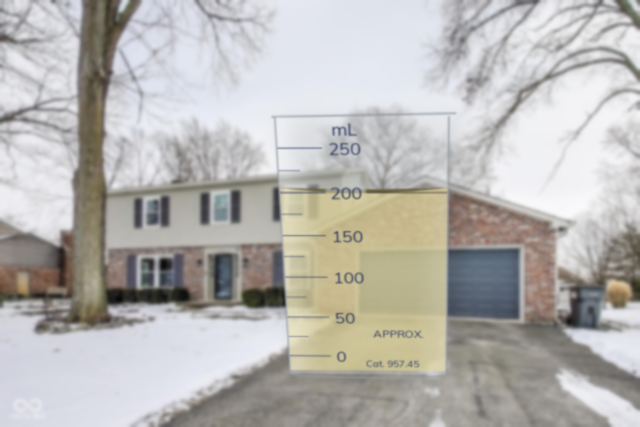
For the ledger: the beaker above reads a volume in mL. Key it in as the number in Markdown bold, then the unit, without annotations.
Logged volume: **200** mL
